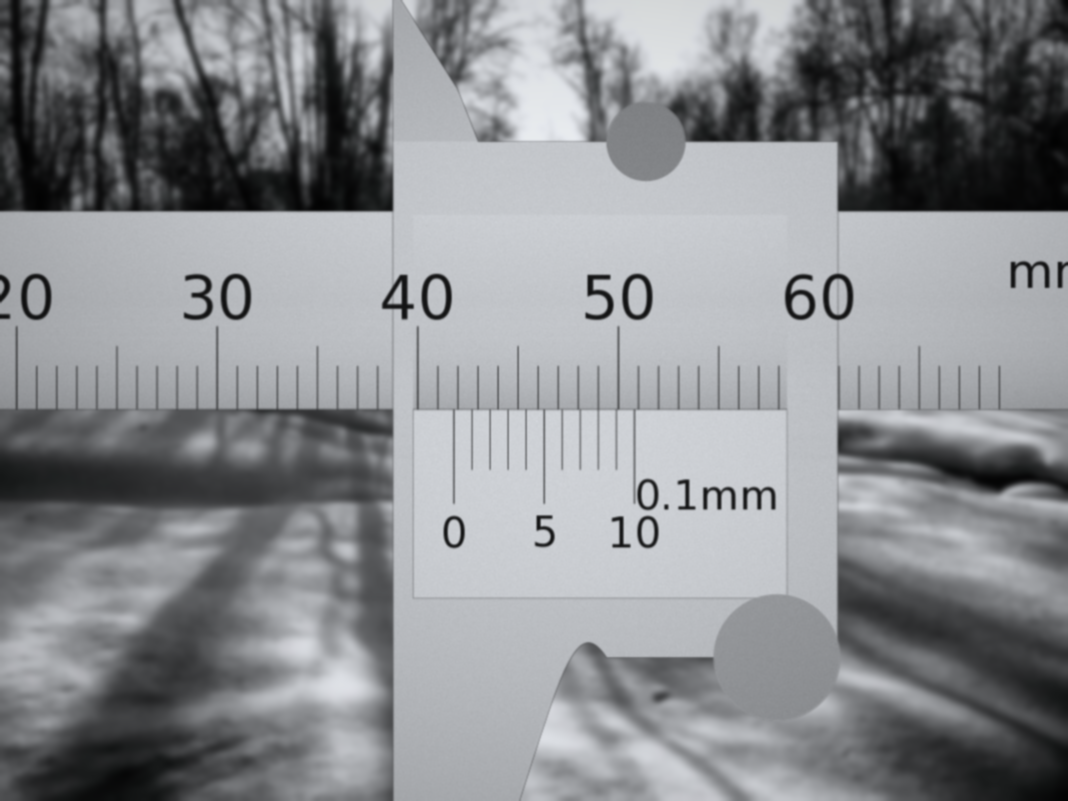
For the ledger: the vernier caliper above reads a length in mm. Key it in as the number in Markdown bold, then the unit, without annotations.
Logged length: **41.8** mm
